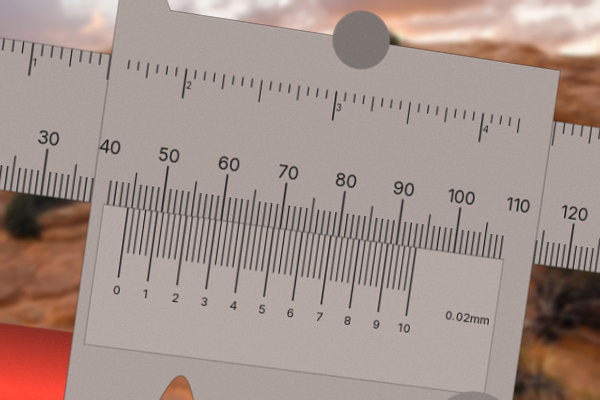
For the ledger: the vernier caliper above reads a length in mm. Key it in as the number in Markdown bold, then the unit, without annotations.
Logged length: **44.4** mm
